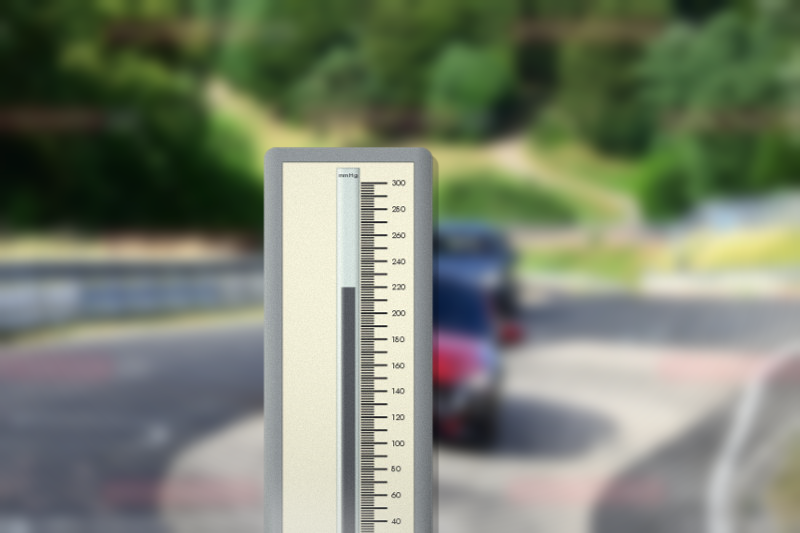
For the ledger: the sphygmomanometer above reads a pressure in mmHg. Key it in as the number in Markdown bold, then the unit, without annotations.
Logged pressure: **220** mmHg
